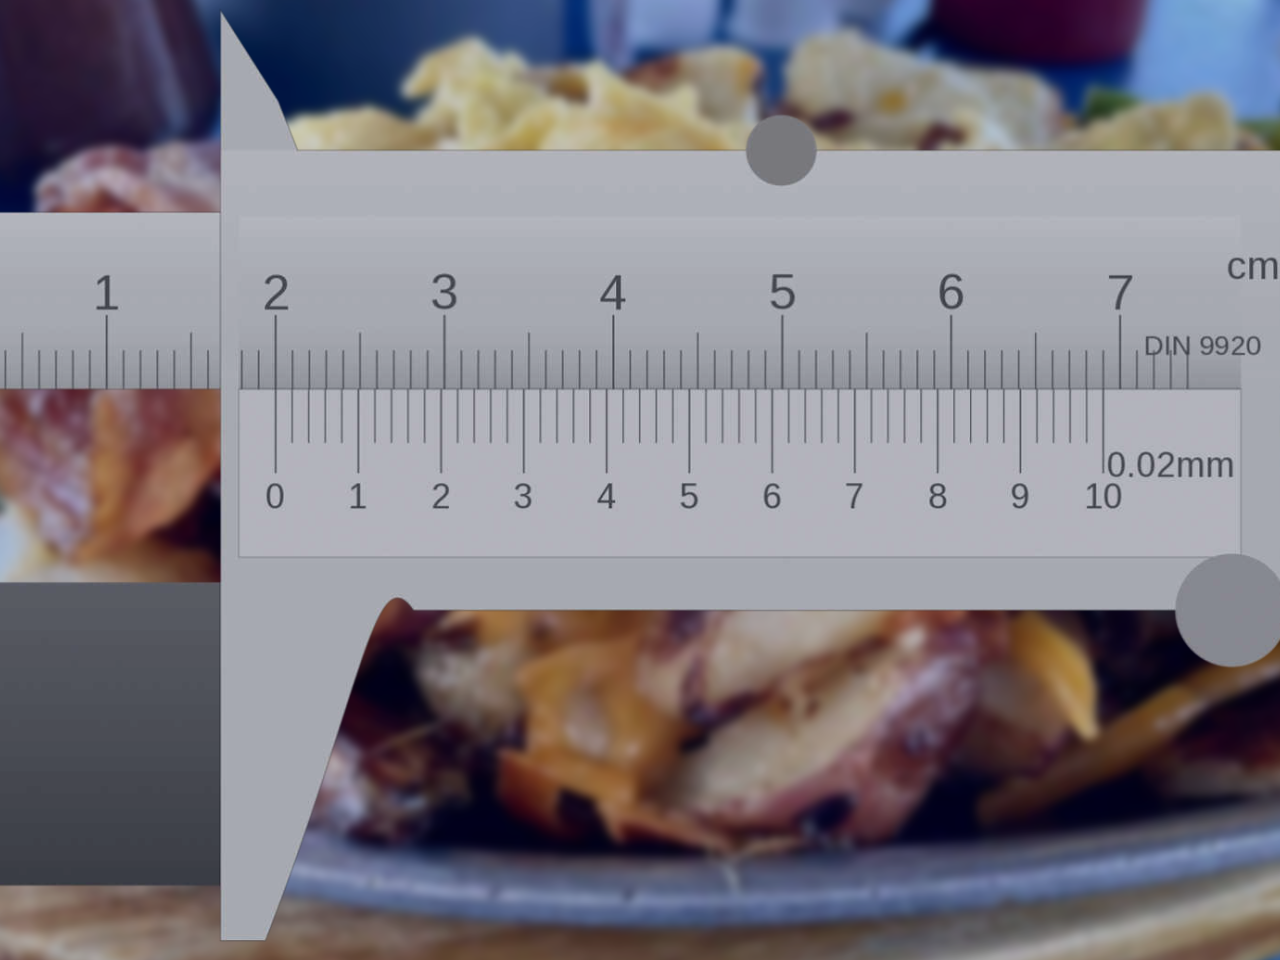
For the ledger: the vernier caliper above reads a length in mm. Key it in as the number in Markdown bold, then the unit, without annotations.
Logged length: **20.0** mm
